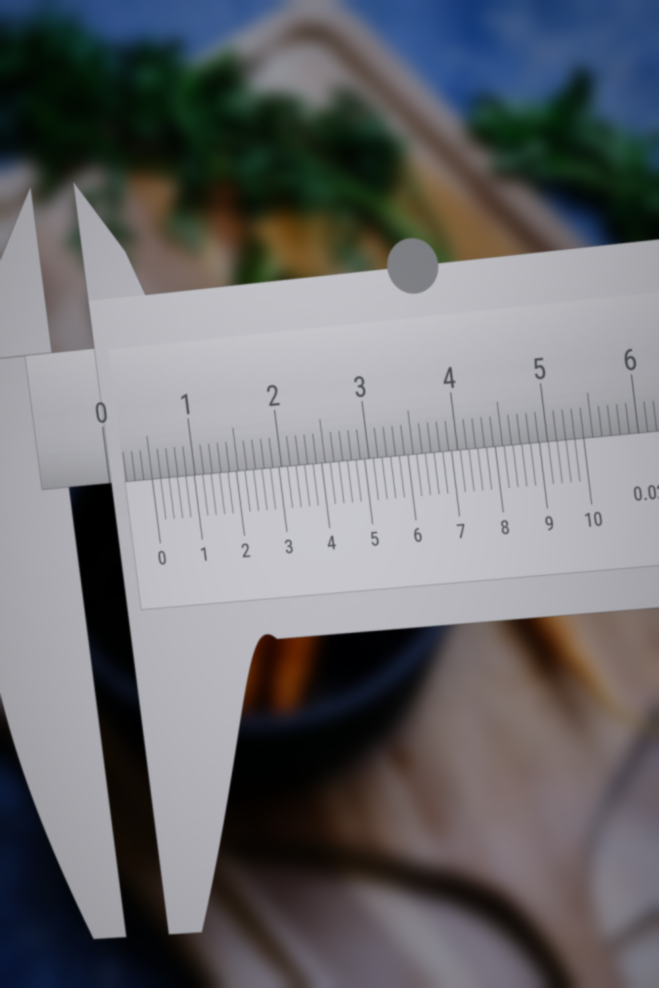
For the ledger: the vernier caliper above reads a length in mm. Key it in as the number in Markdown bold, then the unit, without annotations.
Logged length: **5.0** mm
